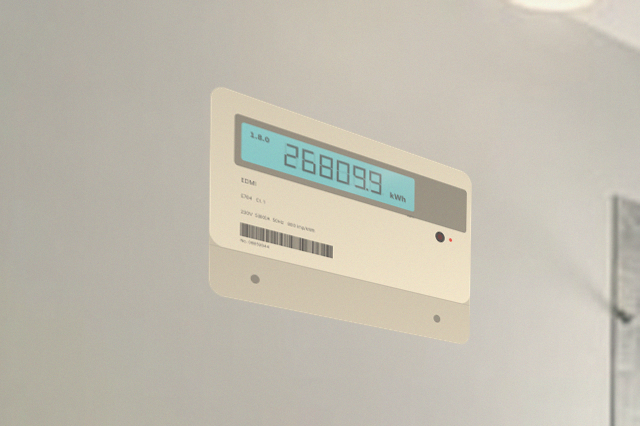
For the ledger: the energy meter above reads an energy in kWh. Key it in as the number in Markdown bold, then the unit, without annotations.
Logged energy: **26809.9** kWh
